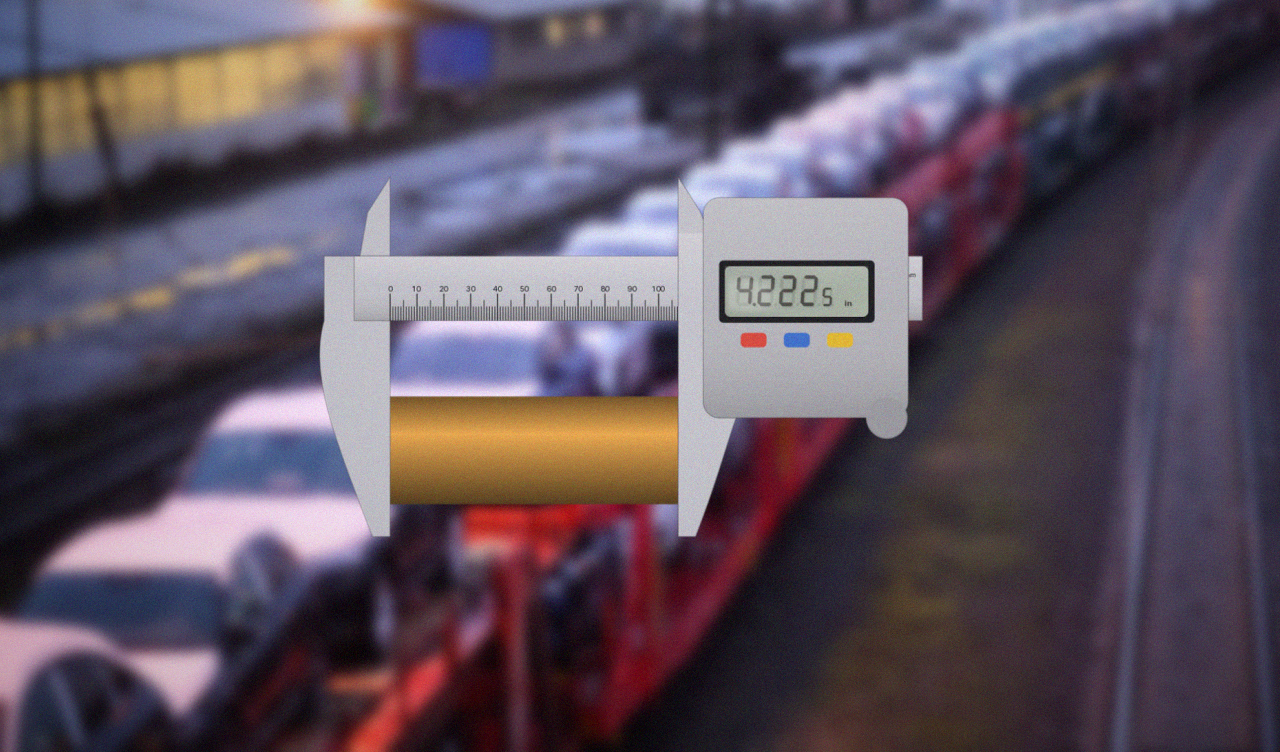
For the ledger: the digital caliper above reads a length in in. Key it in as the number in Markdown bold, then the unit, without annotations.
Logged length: **4.2225** in
